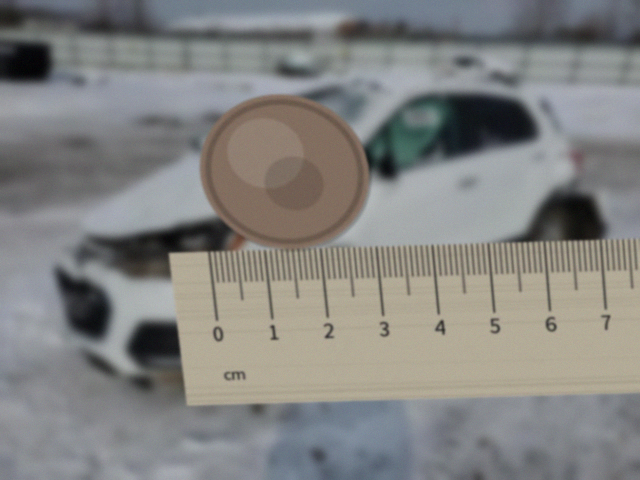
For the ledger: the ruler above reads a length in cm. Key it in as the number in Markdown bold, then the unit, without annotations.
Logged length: **3** cm
